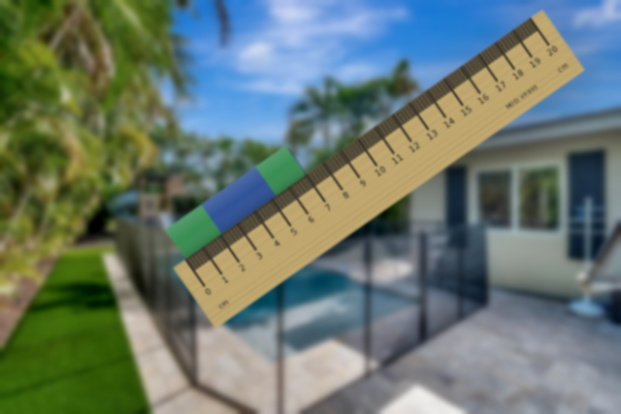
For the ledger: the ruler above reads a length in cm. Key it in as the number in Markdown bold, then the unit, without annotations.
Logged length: **7** cm
